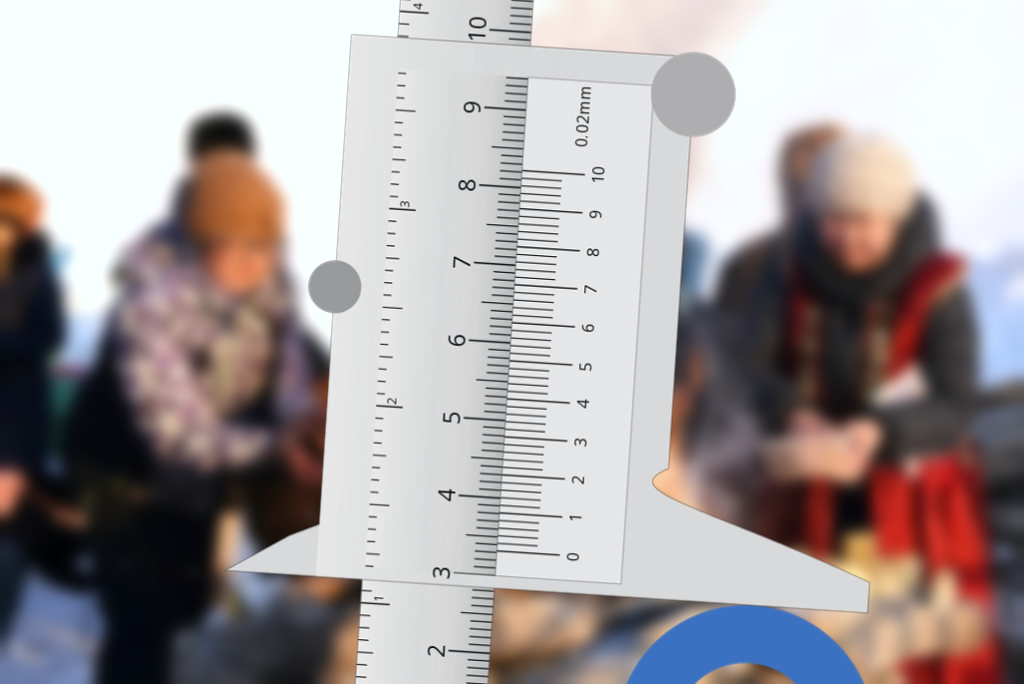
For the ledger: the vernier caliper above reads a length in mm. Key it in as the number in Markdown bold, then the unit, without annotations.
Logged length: **33.2** mm
